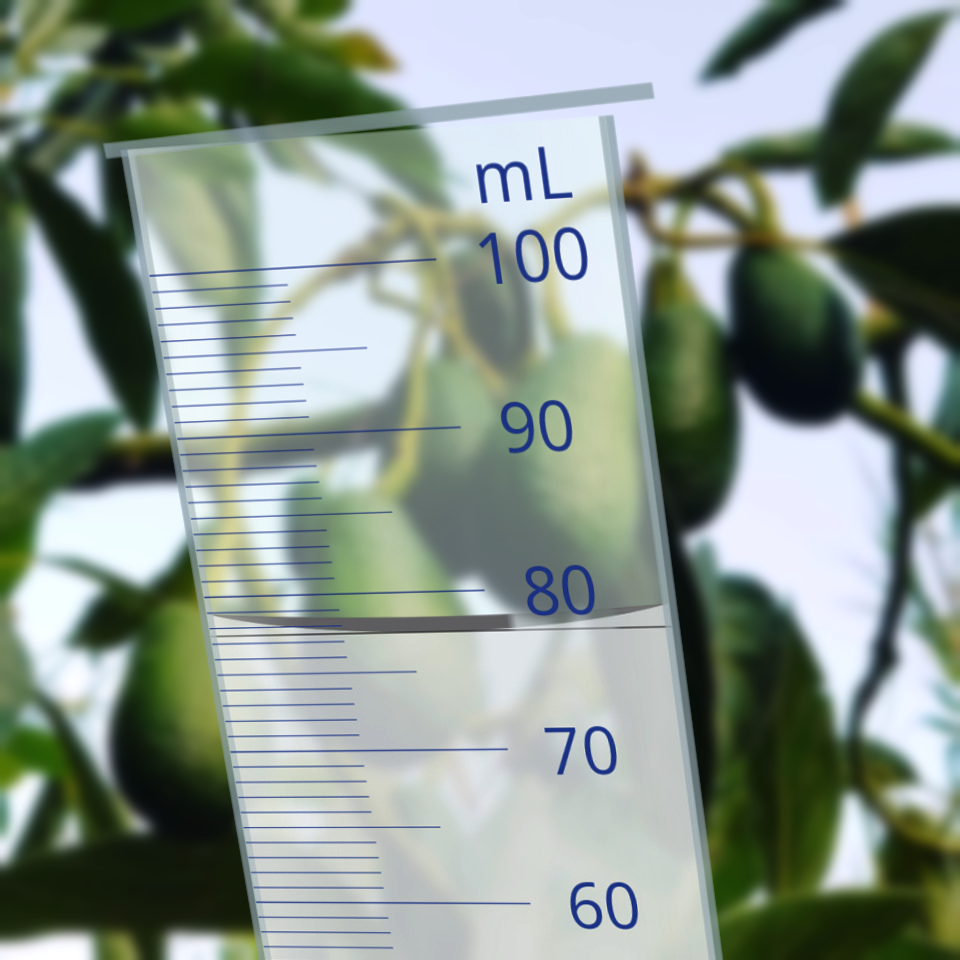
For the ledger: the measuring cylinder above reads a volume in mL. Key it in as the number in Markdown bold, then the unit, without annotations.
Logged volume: **77.5** mL
